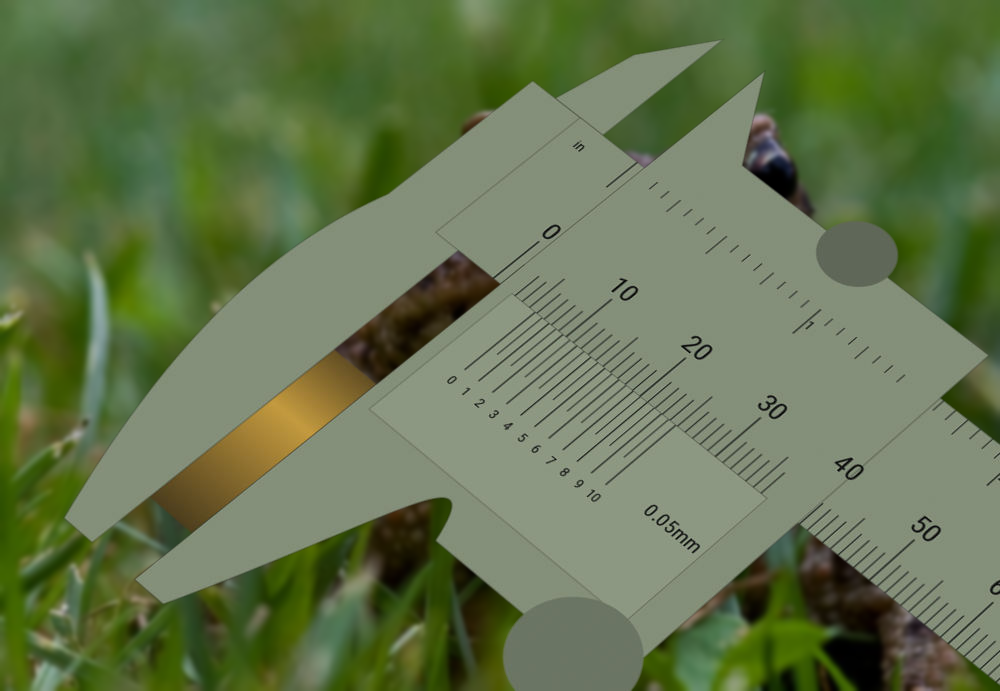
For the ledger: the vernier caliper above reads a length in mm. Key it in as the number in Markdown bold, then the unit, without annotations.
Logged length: **5.8** mm
